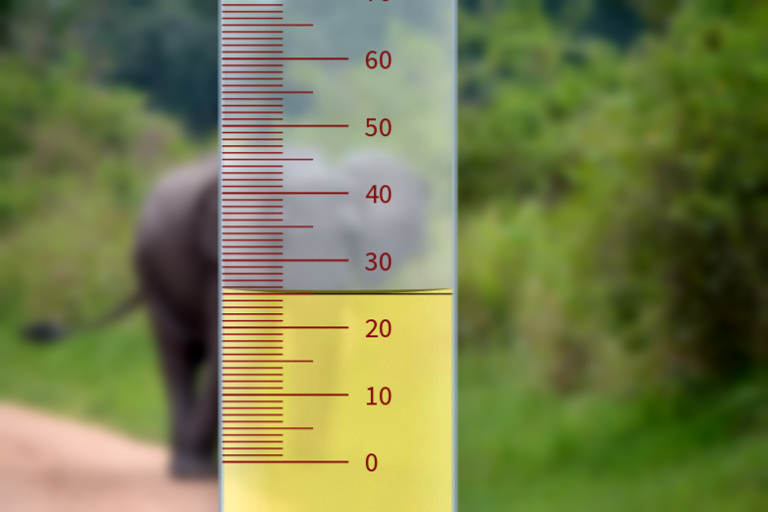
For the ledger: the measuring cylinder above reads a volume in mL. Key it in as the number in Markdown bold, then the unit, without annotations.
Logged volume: **25** mL
